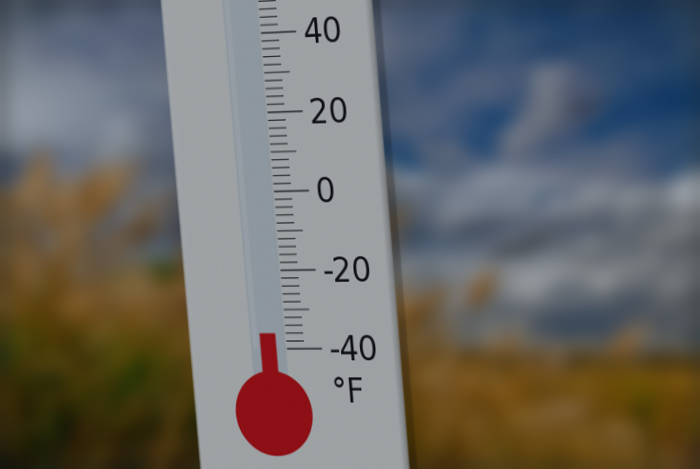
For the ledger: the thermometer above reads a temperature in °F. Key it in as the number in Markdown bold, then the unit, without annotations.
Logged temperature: **-36** °F
